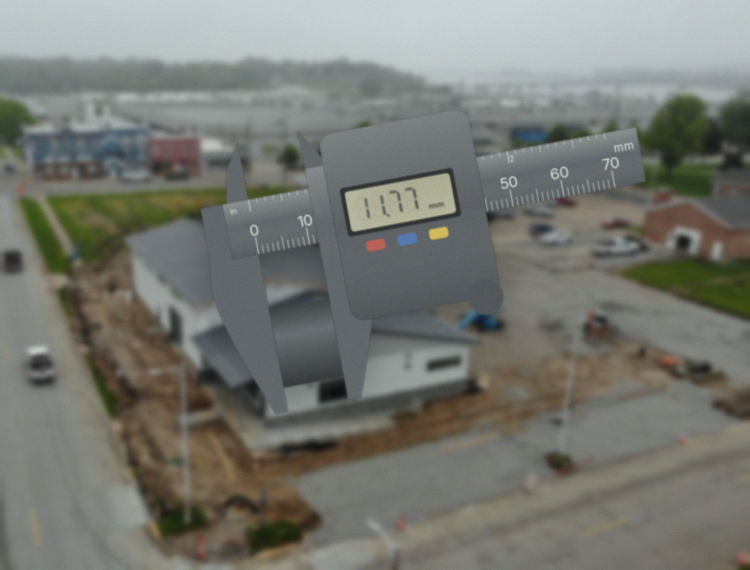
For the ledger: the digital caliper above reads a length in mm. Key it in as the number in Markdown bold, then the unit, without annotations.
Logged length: **11.77** mm
